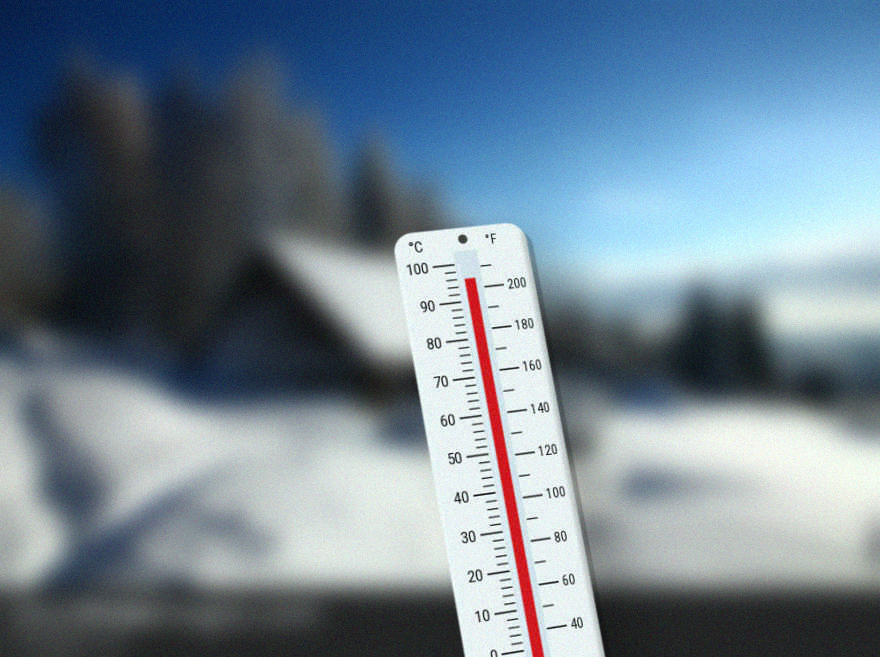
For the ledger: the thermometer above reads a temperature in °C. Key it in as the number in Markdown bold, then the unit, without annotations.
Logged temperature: **96** °C
